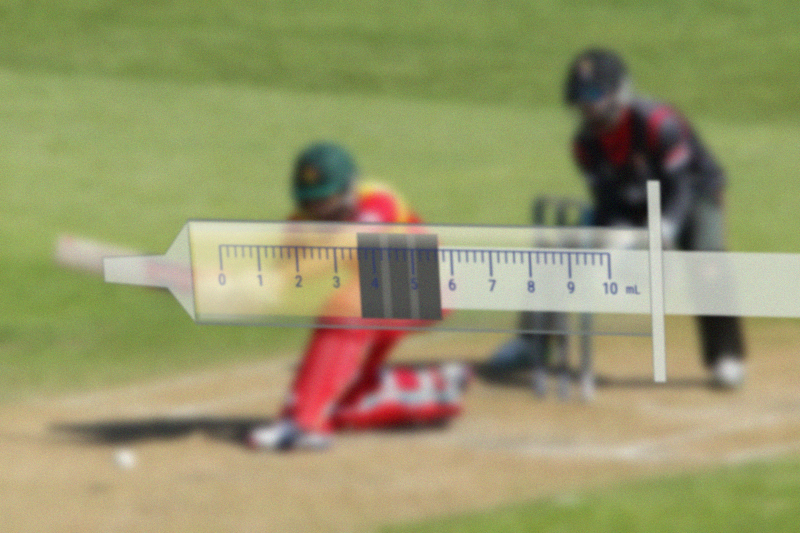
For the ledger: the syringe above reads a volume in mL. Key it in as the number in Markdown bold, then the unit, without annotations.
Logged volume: **3.6** mL
